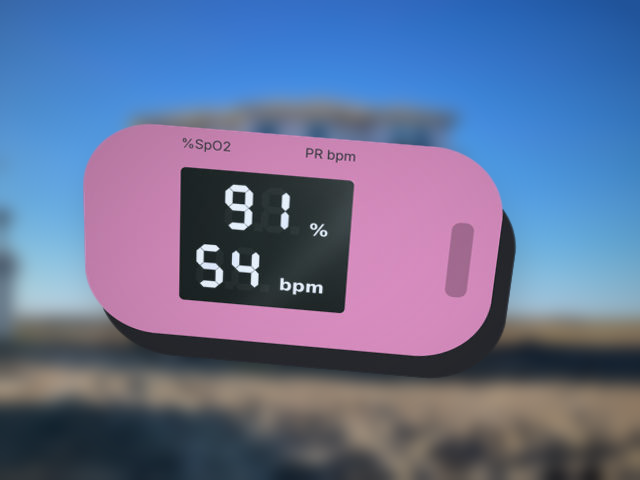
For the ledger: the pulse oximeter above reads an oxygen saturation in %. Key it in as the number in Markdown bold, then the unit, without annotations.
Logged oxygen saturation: **91** %
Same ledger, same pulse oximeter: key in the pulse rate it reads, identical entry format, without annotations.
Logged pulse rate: **54** bpm
